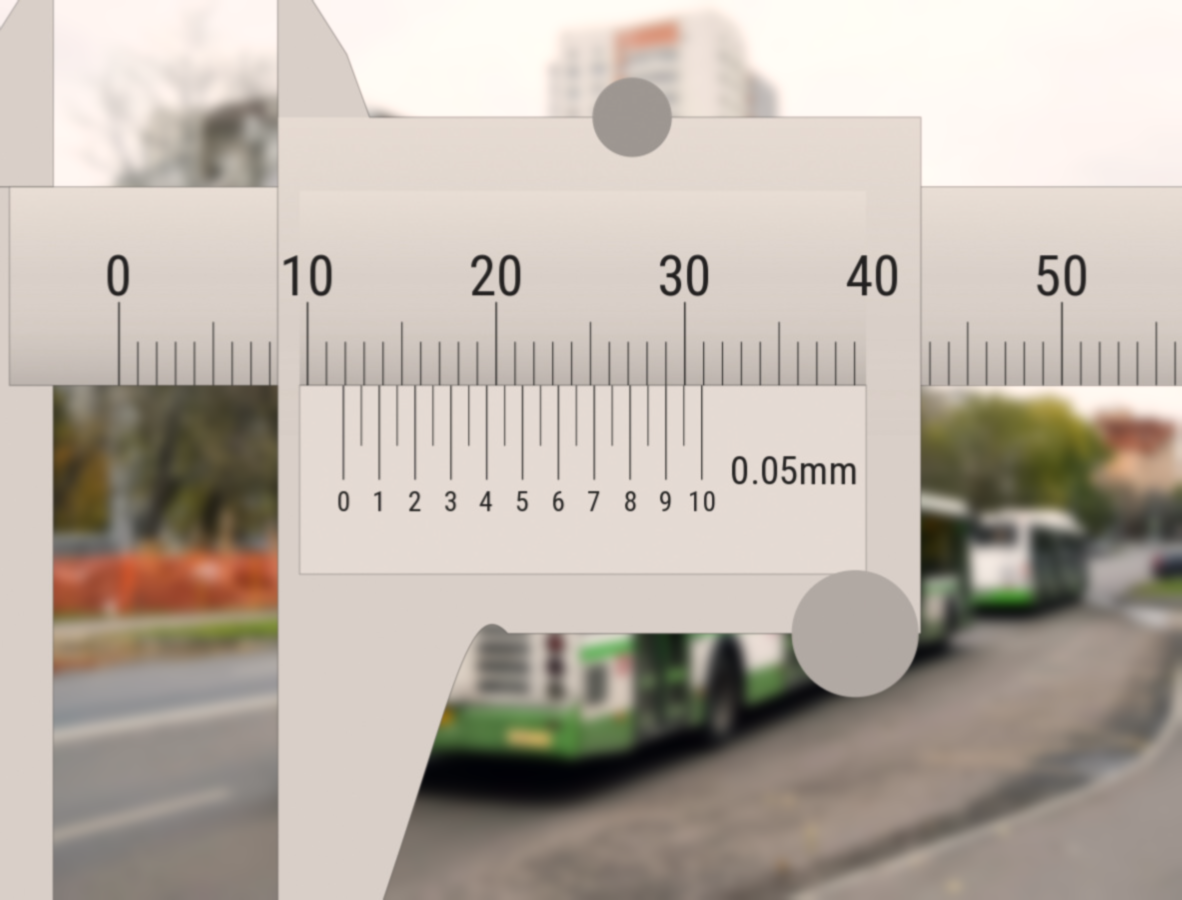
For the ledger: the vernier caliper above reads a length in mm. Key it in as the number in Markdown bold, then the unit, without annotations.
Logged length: **11.9** mm
